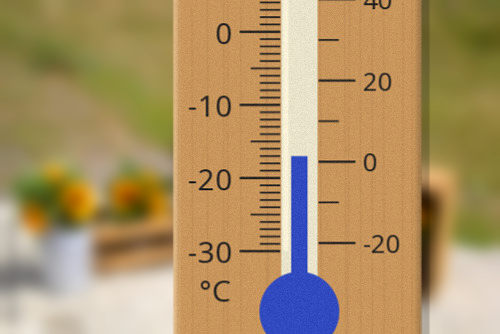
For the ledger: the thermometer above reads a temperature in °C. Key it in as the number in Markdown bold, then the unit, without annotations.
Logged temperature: **-17** °C
